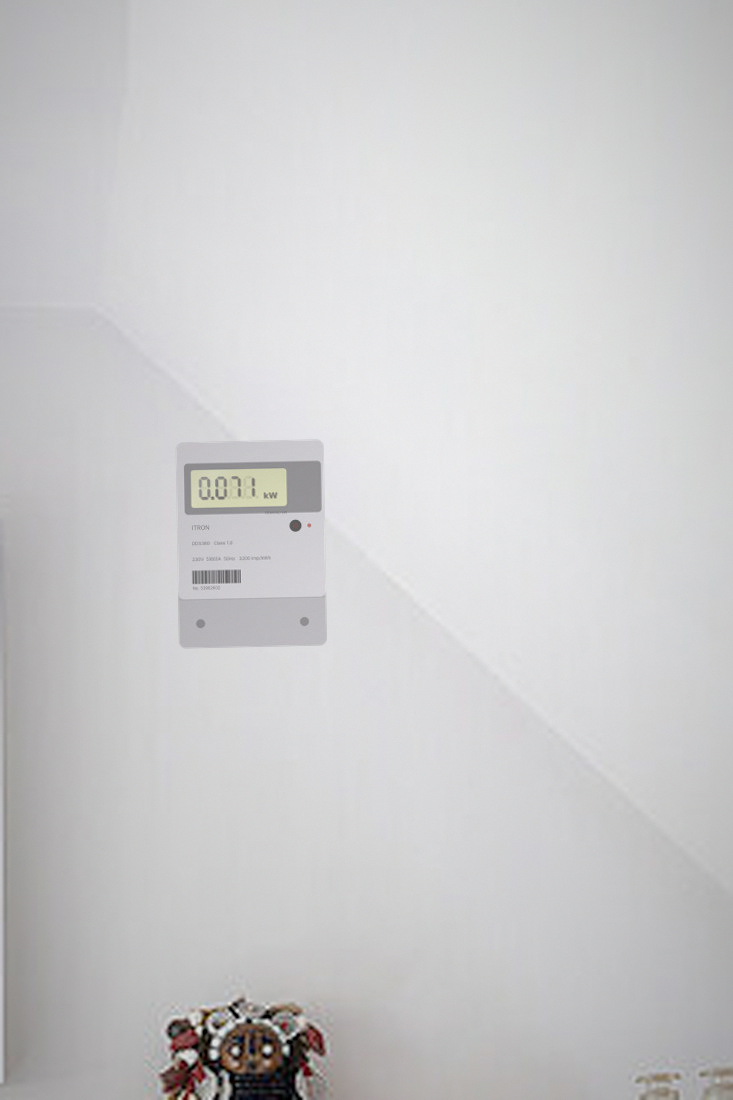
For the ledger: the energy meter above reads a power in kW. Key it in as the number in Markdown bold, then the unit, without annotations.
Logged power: **0.071** kW
